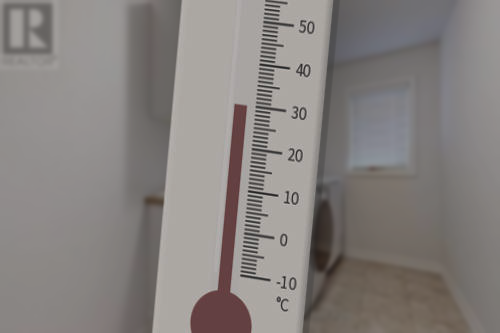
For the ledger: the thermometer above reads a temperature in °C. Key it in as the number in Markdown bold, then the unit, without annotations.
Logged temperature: **30** °C
